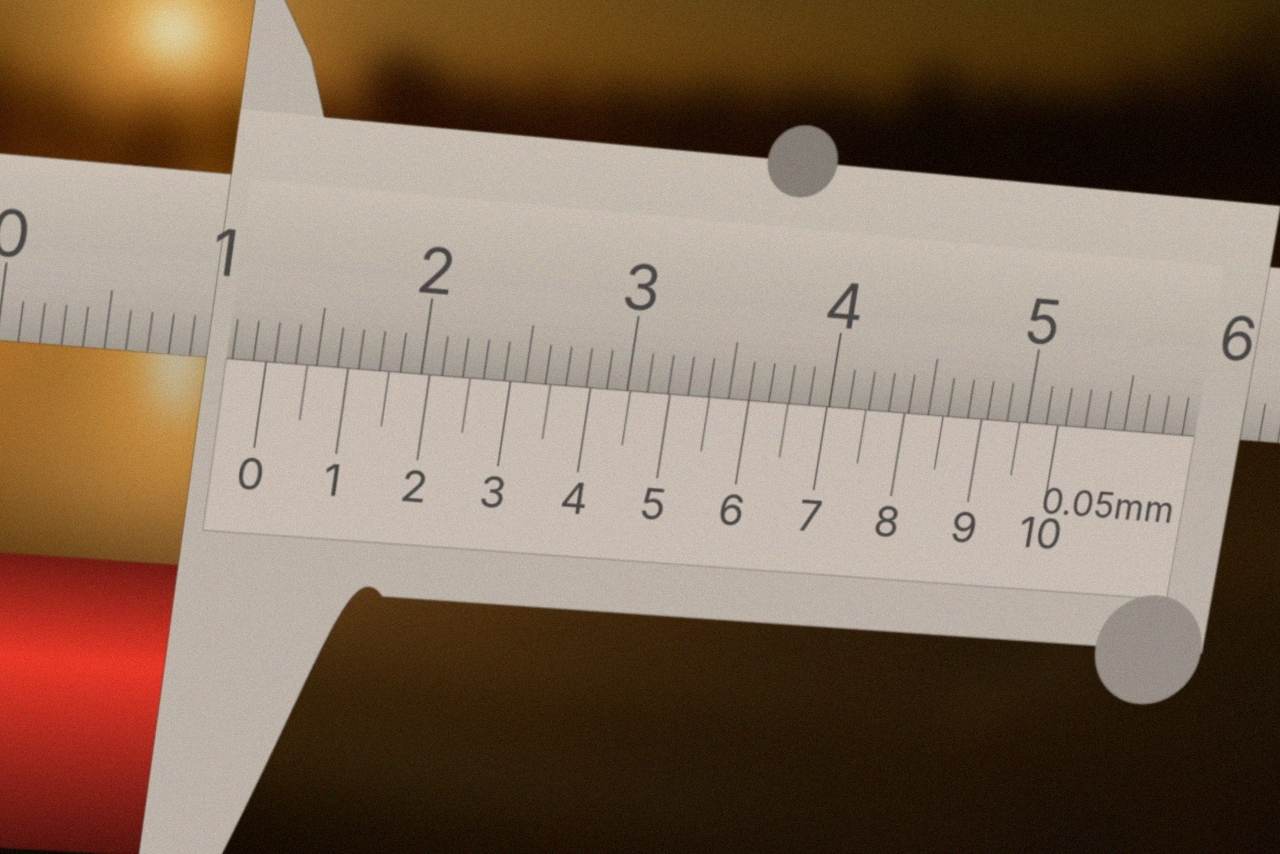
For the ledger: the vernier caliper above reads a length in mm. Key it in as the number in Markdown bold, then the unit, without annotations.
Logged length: **12.6** mm
